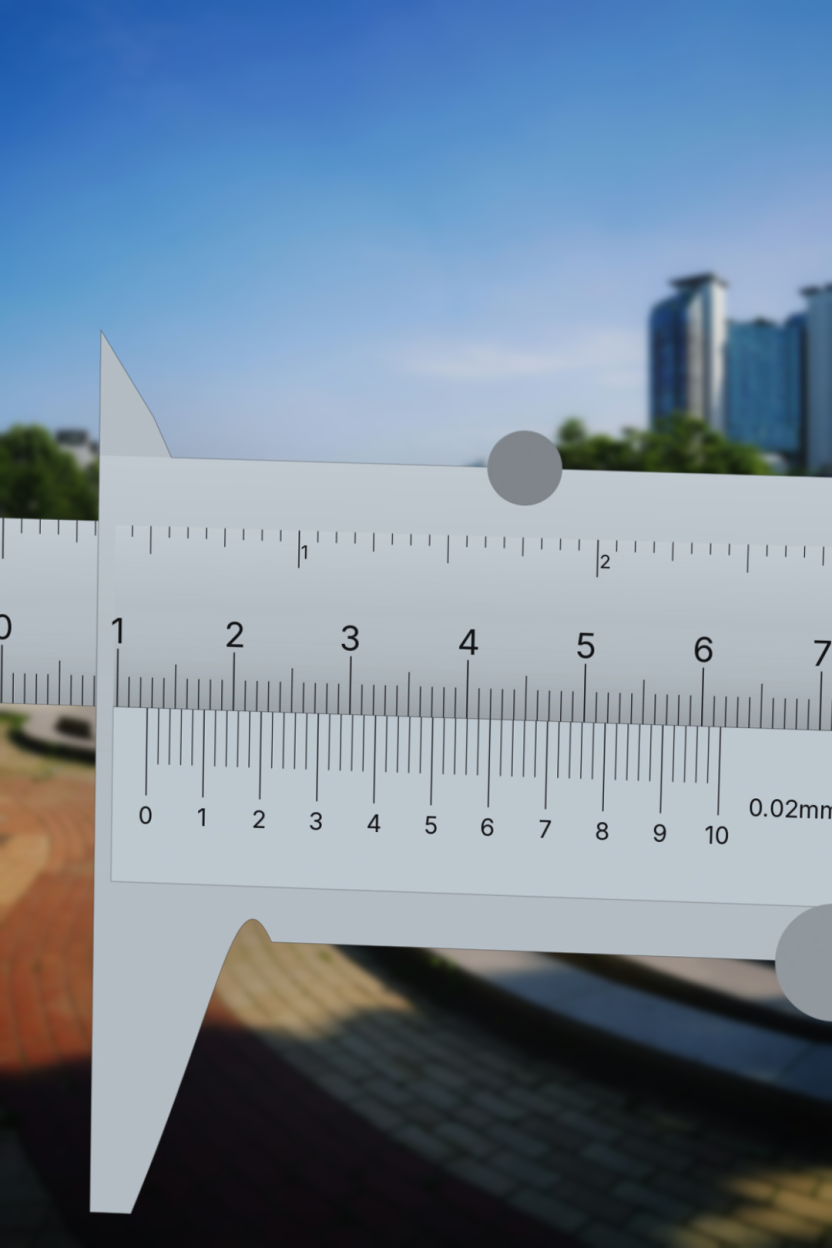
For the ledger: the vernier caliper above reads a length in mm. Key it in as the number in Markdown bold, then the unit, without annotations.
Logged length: **12.6** mm
